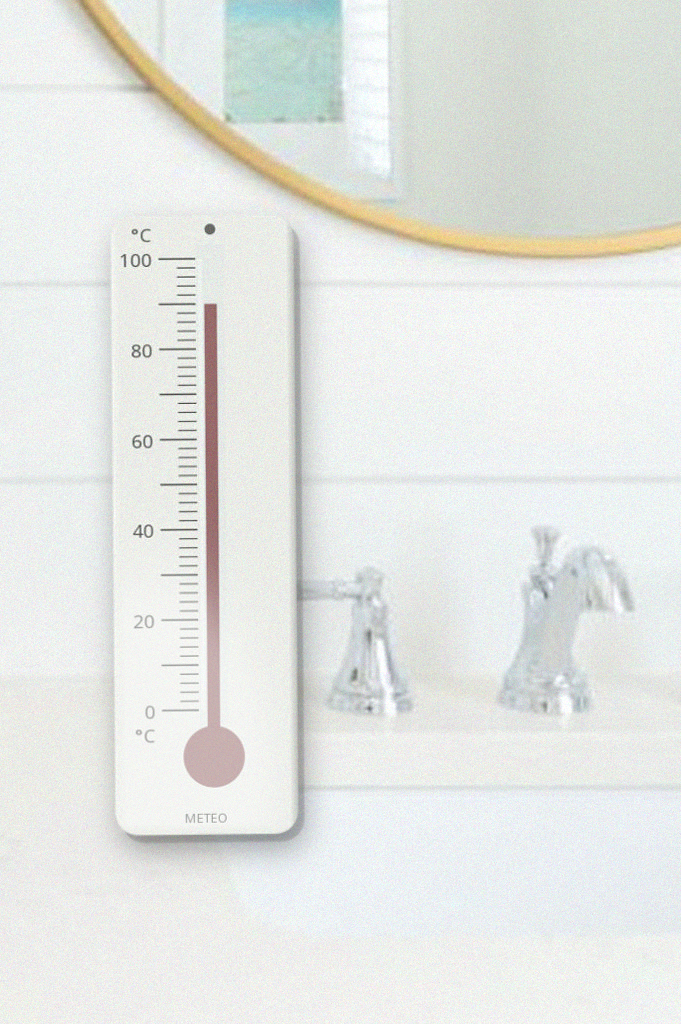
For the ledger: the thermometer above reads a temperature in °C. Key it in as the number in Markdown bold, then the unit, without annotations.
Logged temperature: **90** °C
